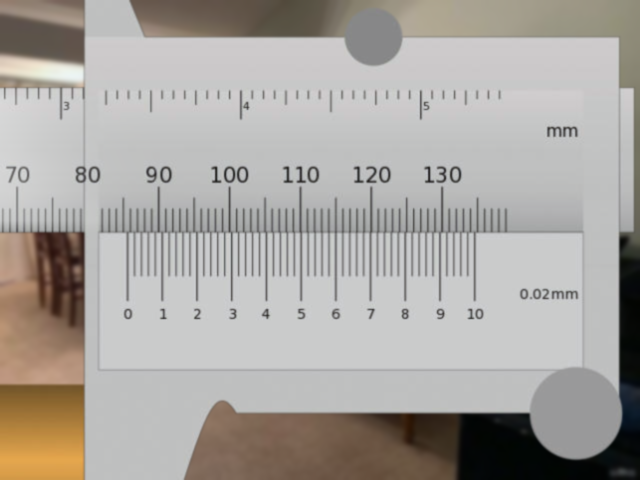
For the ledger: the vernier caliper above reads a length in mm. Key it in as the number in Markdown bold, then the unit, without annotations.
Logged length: **85.6** mm
